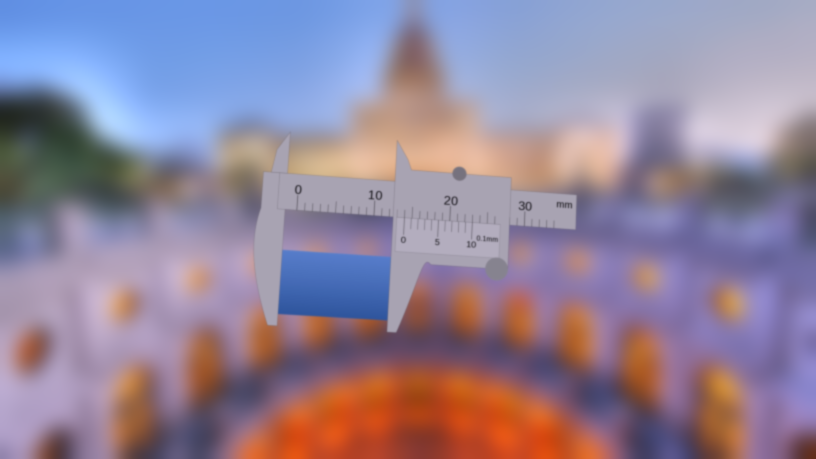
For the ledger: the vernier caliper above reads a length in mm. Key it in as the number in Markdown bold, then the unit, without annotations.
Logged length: **14.0** mm
